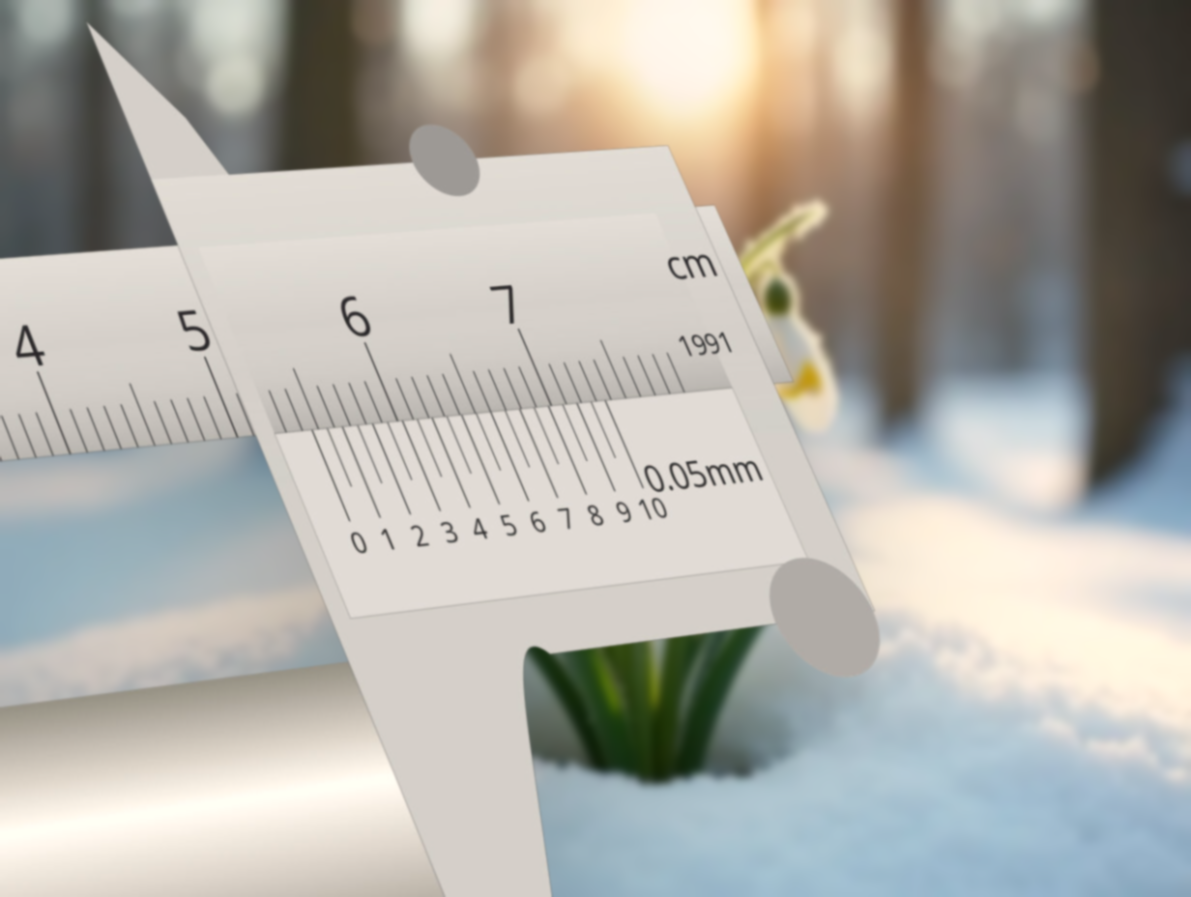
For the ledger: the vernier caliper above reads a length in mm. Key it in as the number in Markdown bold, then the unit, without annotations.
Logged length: **54.6** mm
